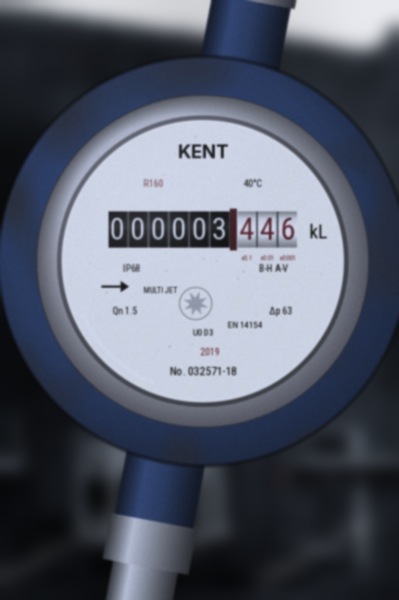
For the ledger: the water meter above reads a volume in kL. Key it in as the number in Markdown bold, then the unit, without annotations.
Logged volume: **3.446** kL
